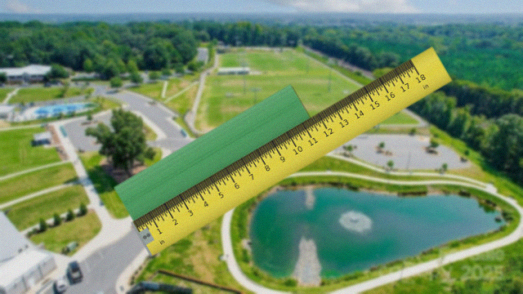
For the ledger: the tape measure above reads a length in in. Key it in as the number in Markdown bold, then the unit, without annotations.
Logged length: **11.5** in
